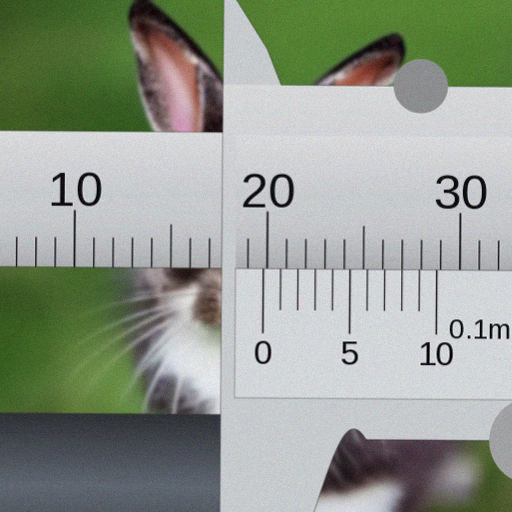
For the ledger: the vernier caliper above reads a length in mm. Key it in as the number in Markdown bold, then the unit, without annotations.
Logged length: **19.8** mm
